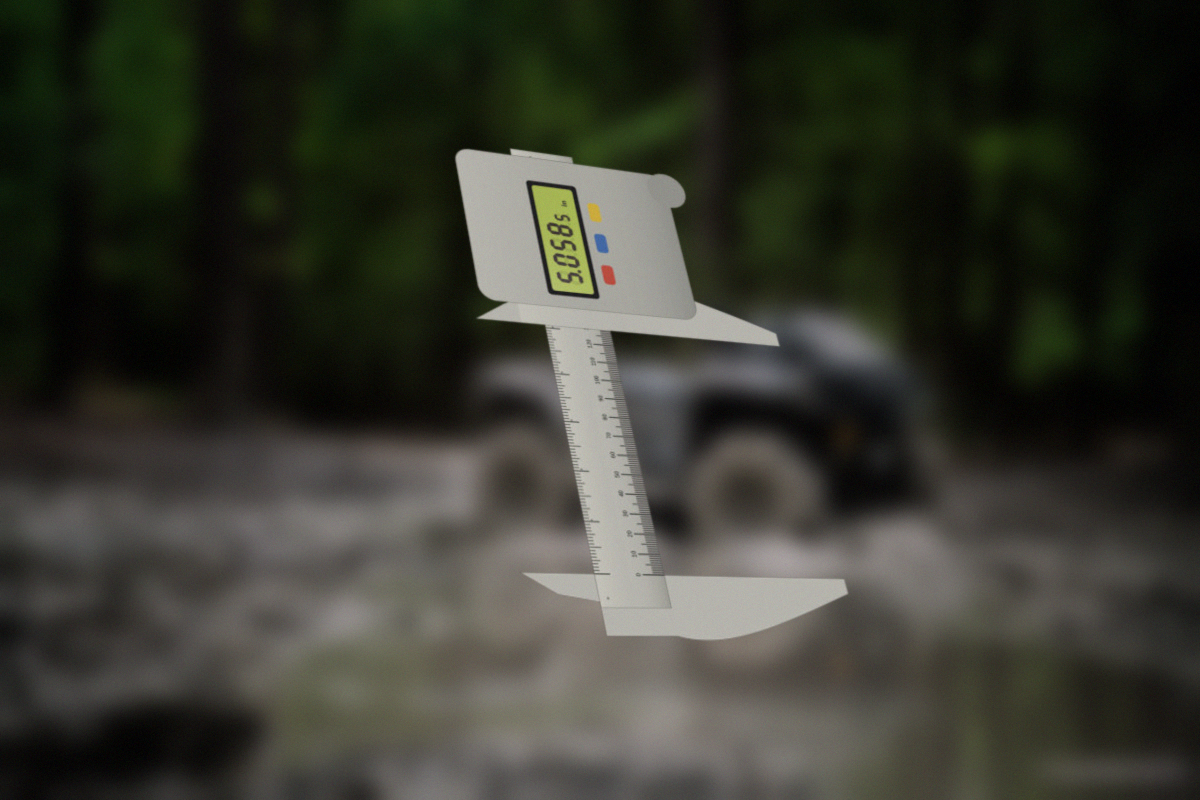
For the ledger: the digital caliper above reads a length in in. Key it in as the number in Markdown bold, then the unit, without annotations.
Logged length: **5.0585** in
